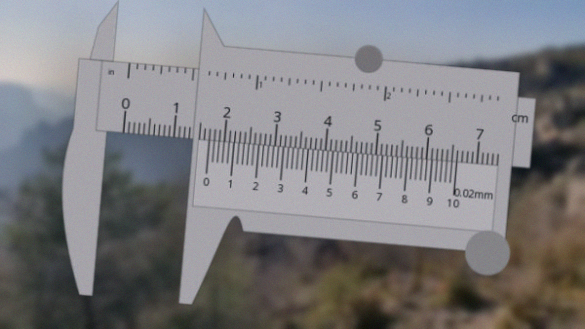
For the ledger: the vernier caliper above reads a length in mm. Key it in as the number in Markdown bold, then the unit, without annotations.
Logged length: **17.0** mm
